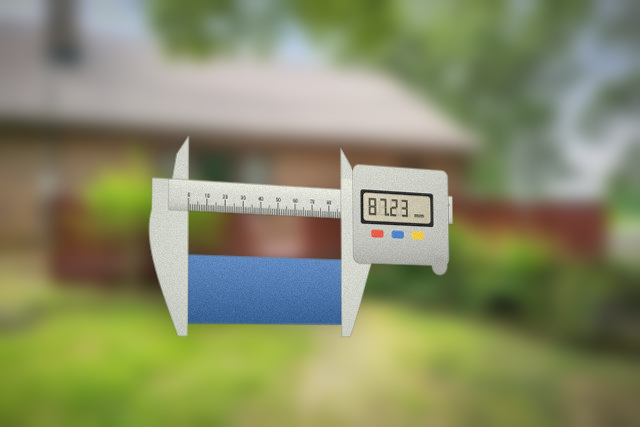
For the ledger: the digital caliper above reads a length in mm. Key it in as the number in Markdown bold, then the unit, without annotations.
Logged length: **87.23** mm
